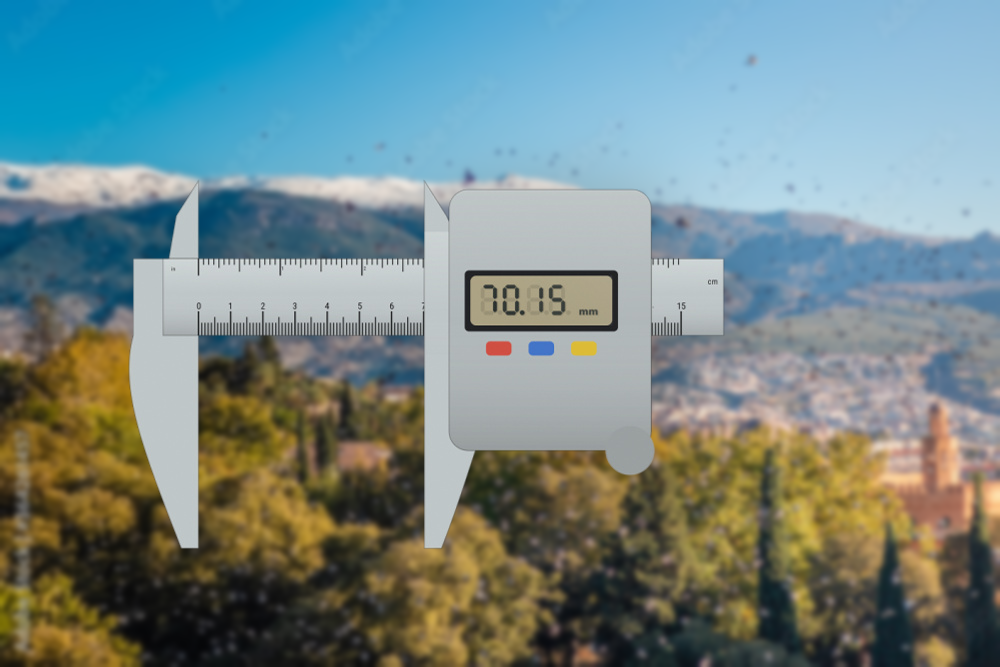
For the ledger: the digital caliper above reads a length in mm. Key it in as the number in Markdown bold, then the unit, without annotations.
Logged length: **70.15** mm
